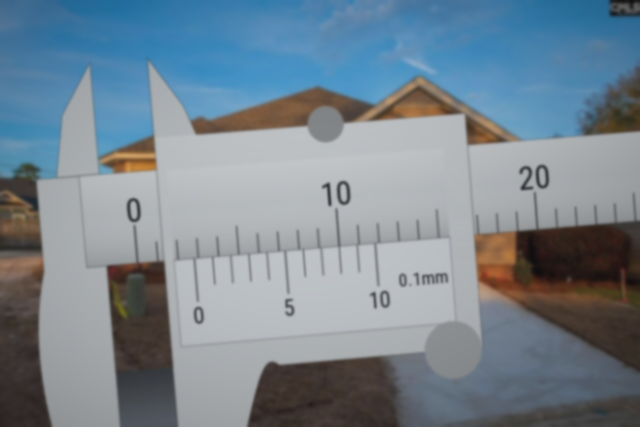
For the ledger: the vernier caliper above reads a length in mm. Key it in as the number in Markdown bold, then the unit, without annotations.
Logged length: **2.8** mm
